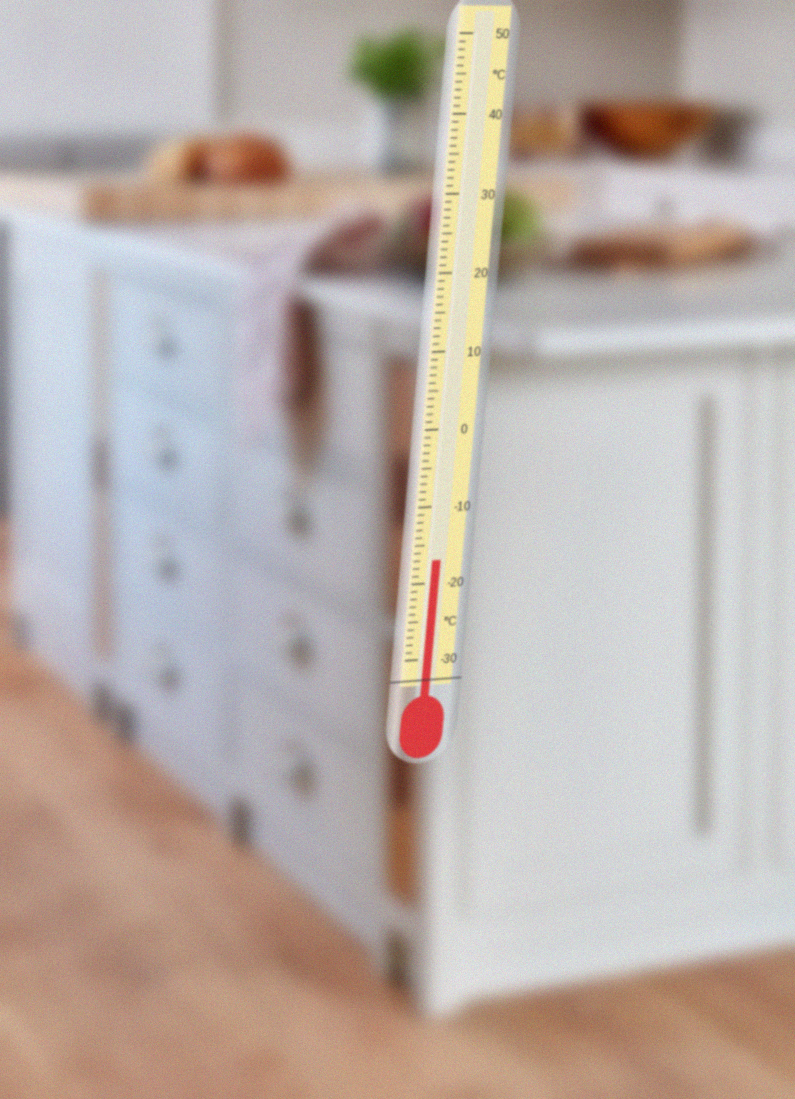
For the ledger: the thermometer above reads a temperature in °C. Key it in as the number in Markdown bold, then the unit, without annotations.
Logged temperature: **-17** °C
